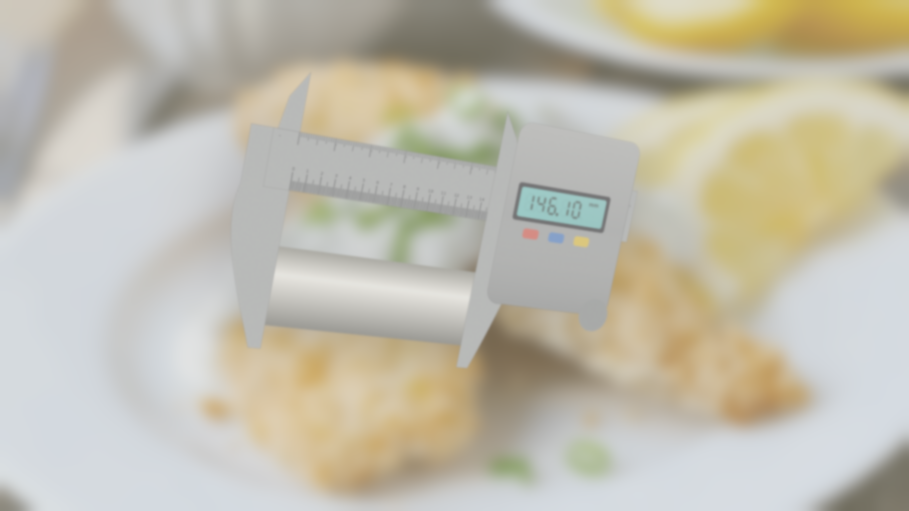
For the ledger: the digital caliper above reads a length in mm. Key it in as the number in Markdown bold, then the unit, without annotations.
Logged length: **146.10** mm
